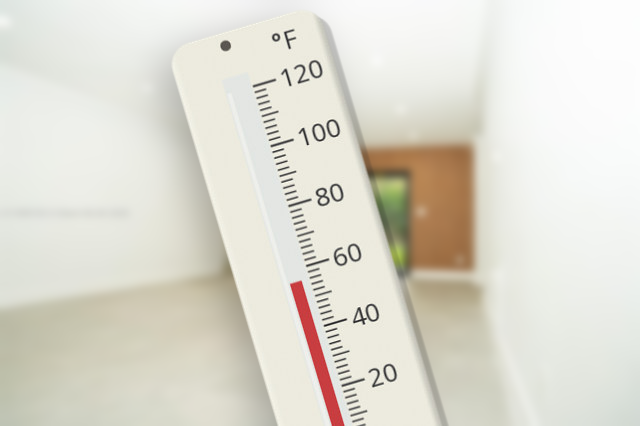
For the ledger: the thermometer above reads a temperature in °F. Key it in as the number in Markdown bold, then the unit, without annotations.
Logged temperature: **56** °F
